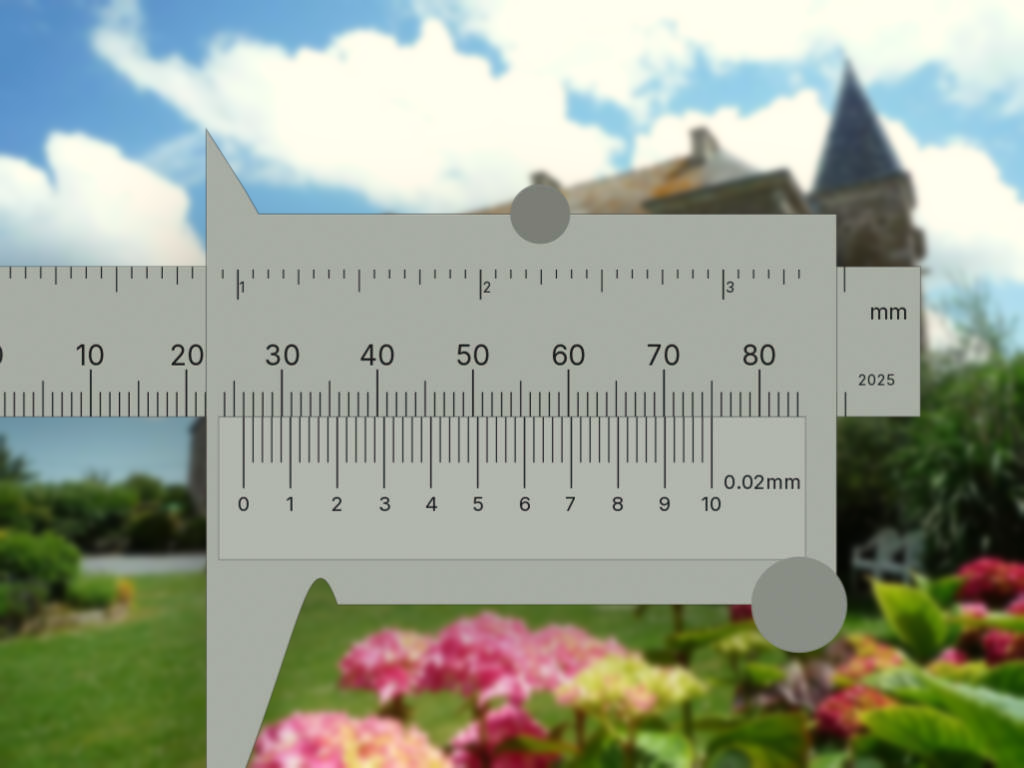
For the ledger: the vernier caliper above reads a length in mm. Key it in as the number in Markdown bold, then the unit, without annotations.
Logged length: **26.0** mm
